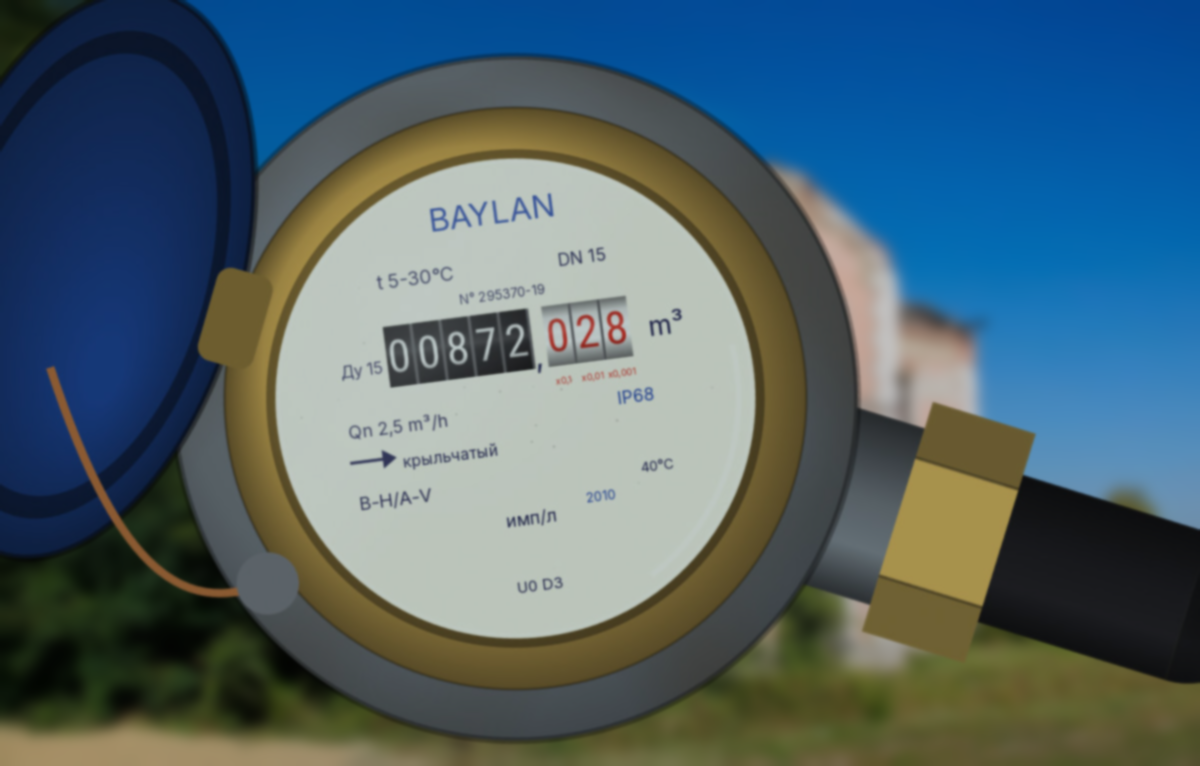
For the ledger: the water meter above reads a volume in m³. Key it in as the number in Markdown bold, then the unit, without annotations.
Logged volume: **872.028** m³
